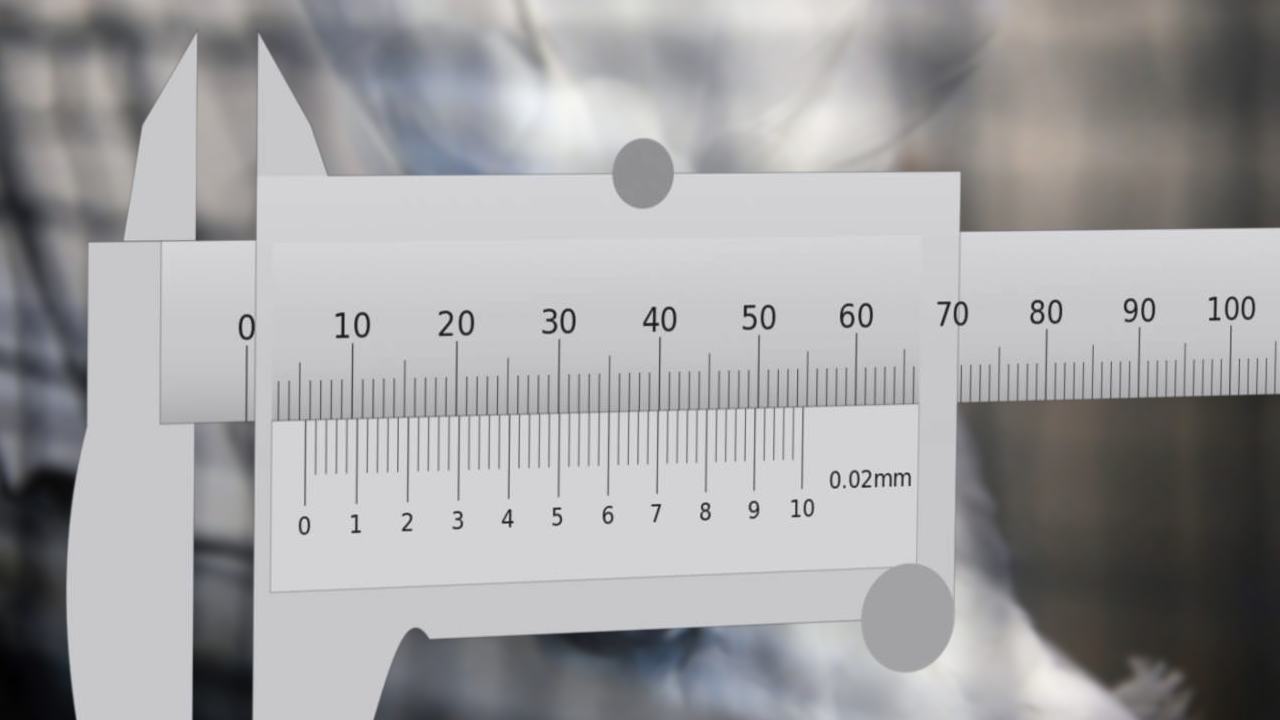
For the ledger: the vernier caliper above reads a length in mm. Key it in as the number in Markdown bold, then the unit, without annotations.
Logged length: **5.6** mm
